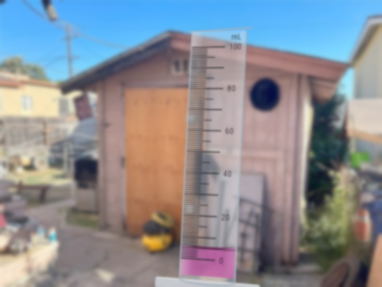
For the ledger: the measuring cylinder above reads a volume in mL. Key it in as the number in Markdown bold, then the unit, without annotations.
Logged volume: **5** mL
